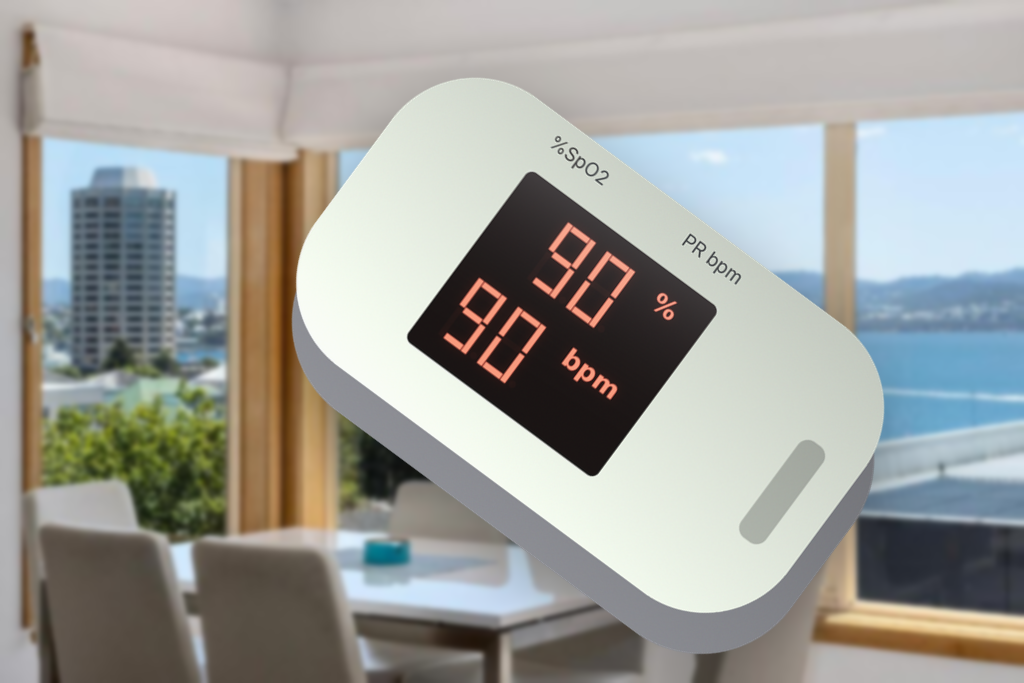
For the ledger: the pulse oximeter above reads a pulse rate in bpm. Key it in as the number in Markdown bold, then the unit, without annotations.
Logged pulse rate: **90** bpm
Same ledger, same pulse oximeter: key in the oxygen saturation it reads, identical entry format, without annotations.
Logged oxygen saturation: **90** %
